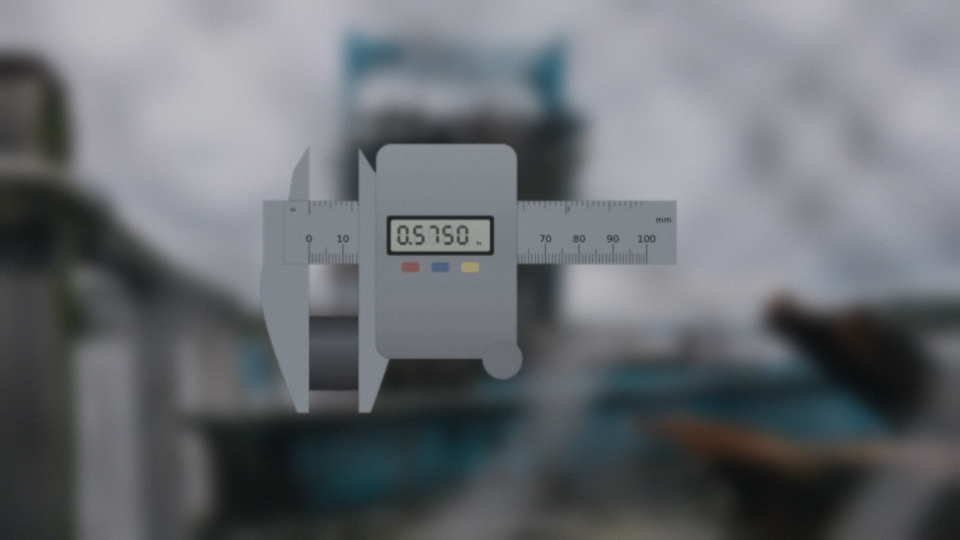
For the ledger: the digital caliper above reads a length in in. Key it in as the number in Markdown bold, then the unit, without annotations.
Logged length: **0.5750** in
